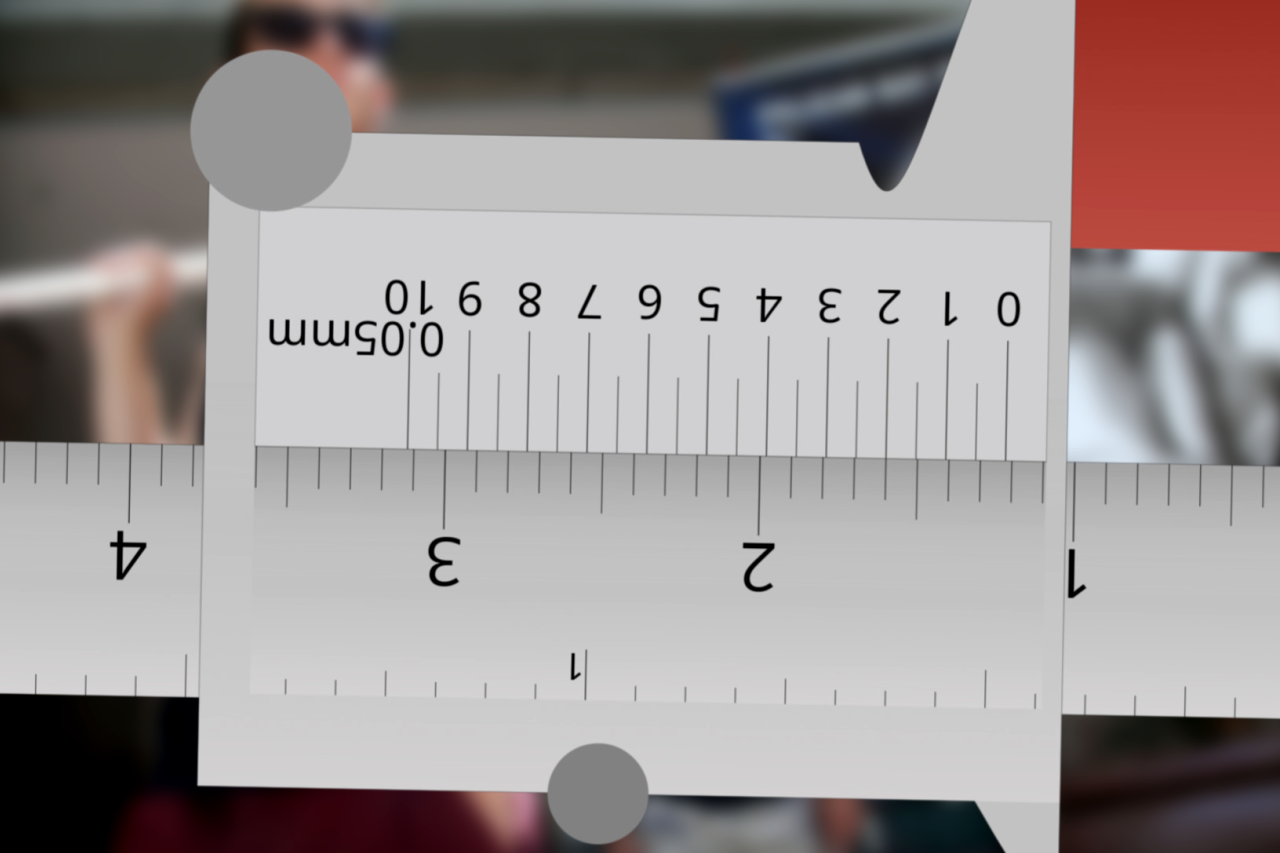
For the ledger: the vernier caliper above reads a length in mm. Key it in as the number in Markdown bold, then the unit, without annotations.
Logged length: **12.20** mm
